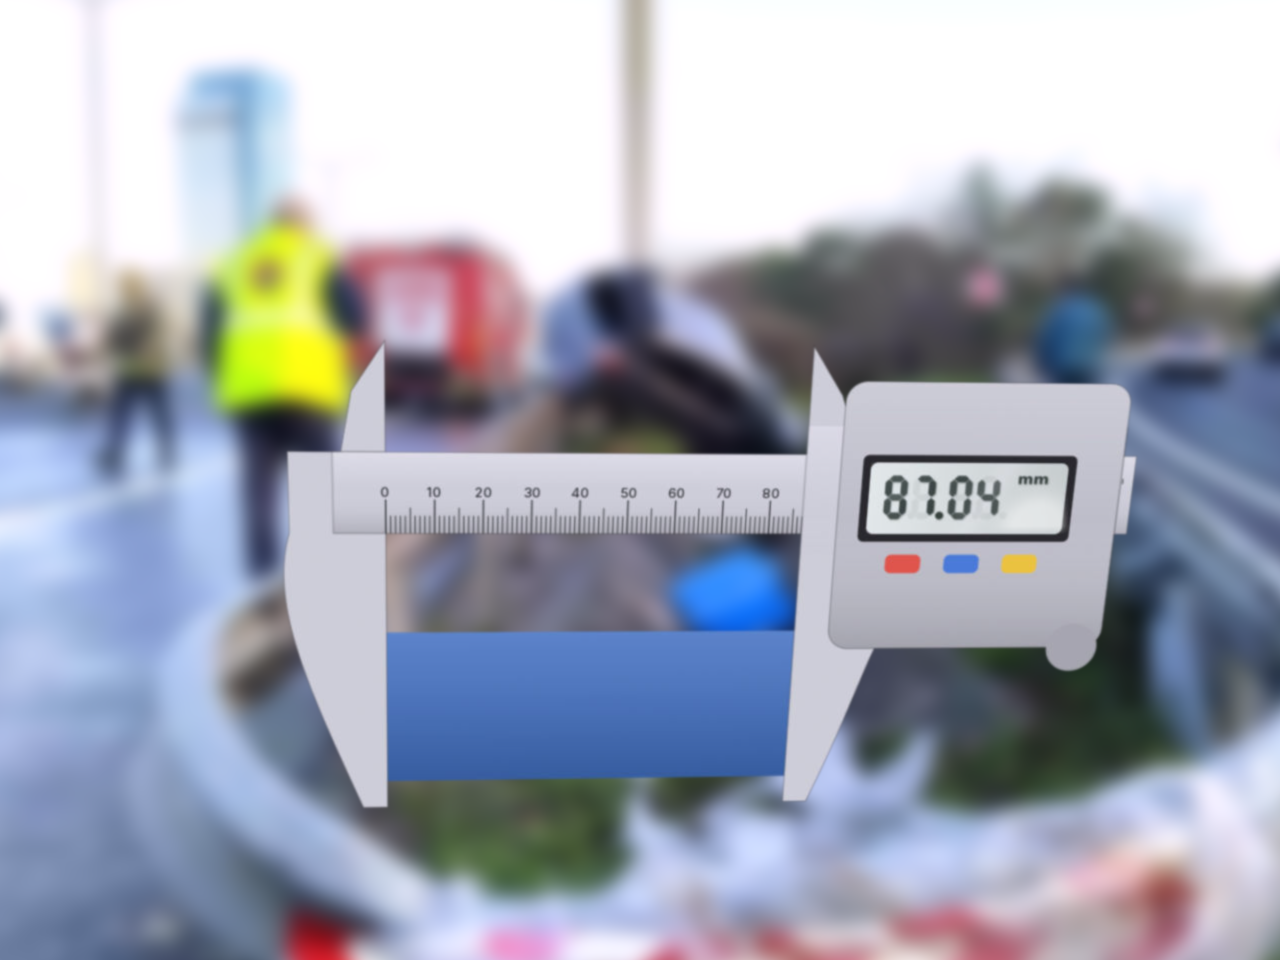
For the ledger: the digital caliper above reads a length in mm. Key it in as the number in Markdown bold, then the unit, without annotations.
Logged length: **87.04** mm
